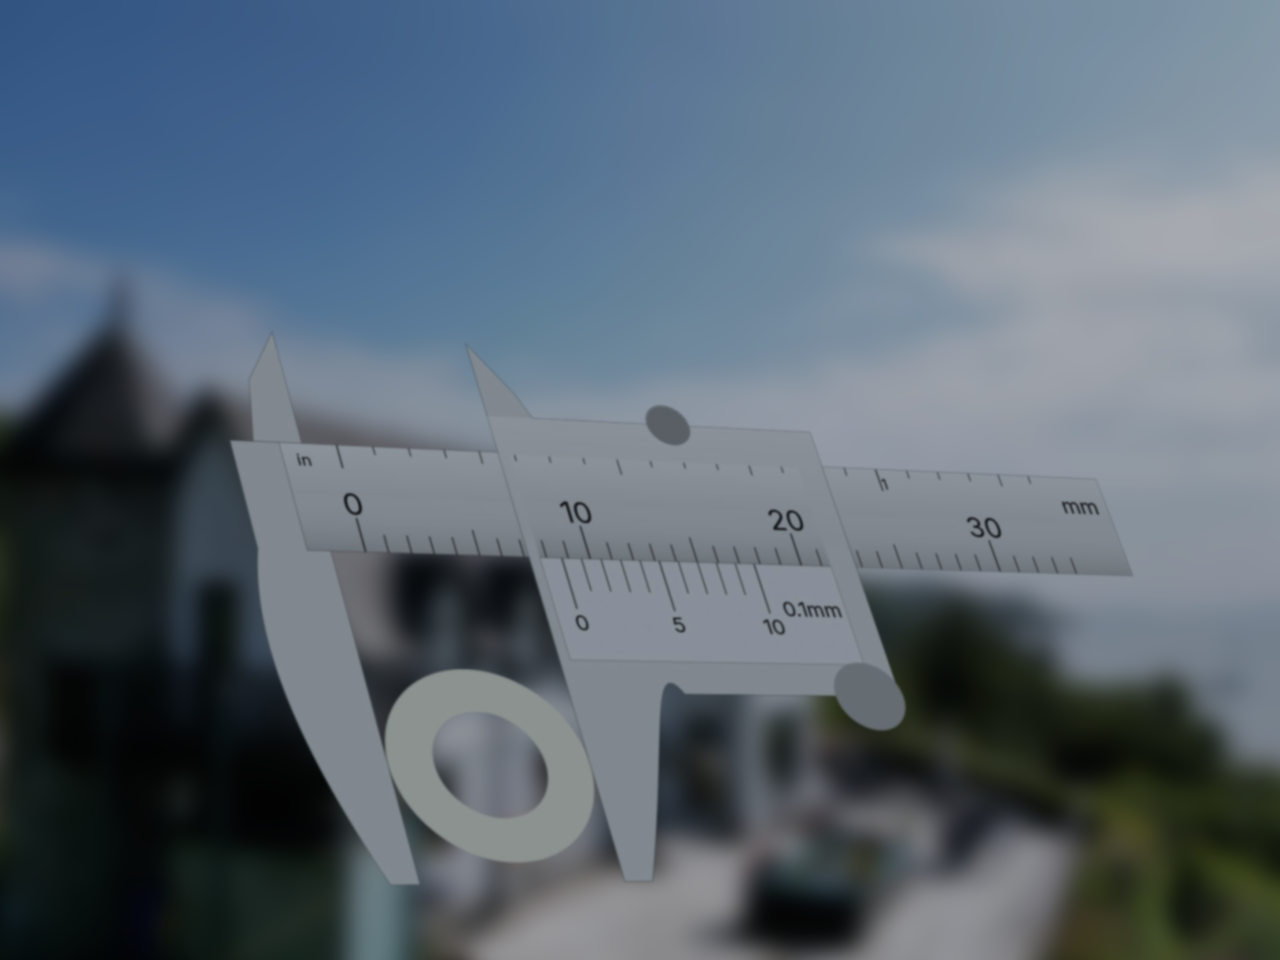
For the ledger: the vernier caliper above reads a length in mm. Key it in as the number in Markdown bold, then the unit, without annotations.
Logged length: **8.7** mm
